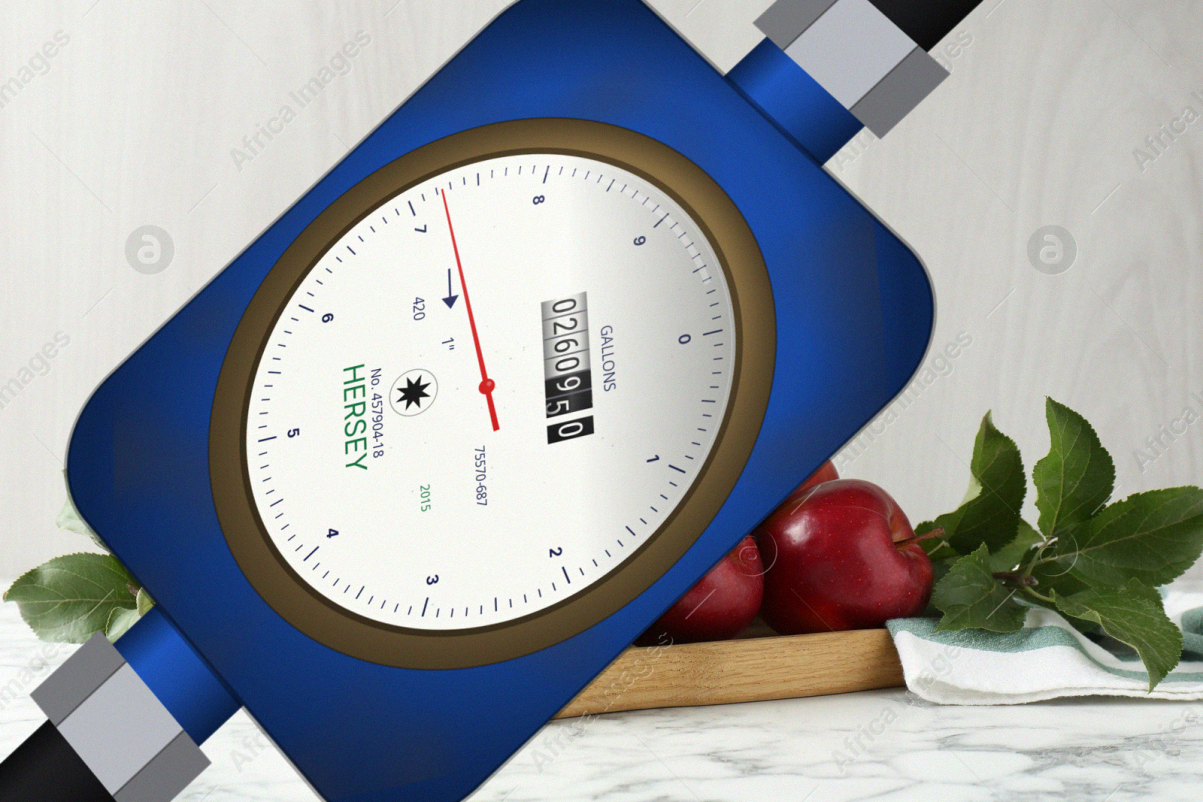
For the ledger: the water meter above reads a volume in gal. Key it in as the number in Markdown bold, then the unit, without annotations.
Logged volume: **260947.2** gal
